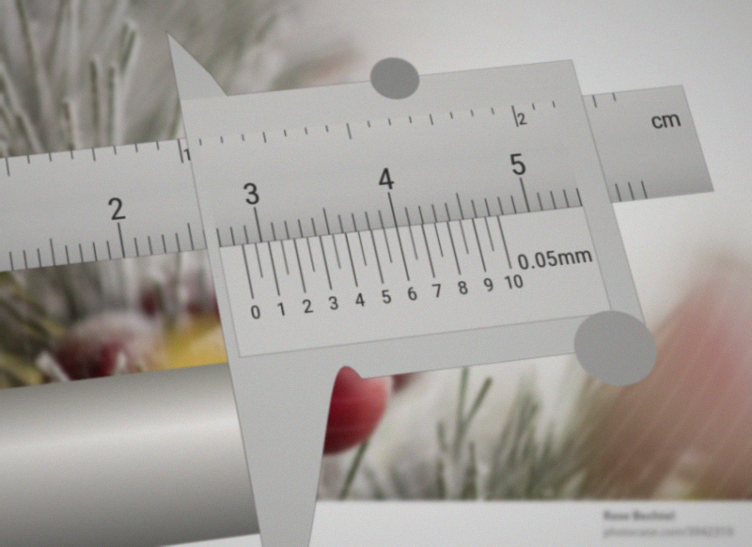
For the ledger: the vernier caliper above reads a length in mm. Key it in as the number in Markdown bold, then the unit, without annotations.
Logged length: **28.6** mm
